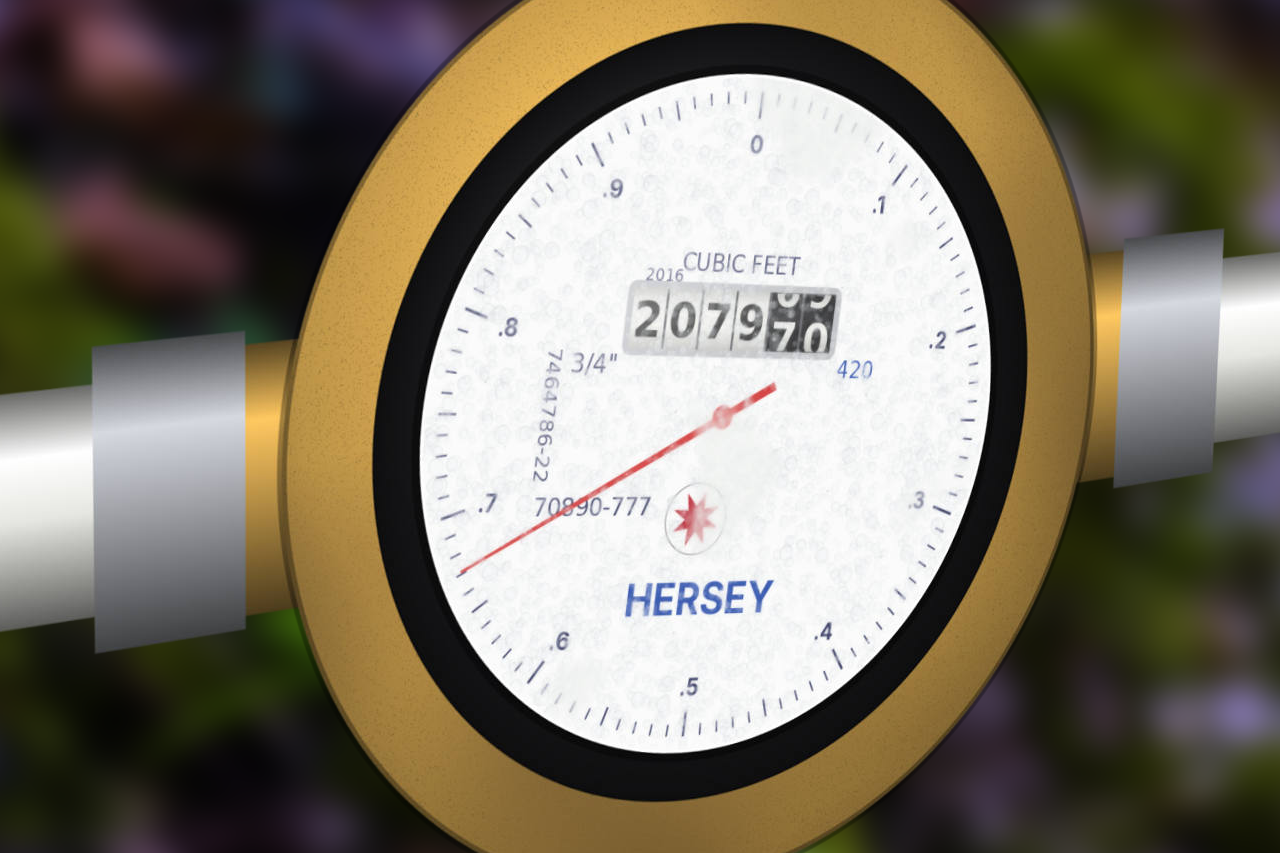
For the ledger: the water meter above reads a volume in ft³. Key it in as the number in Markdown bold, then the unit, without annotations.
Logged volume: **207969.67** ft³
